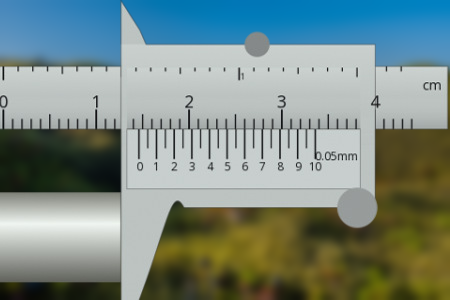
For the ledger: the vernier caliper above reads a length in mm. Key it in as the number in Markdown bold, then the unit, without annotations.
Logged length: **14.6** mm
